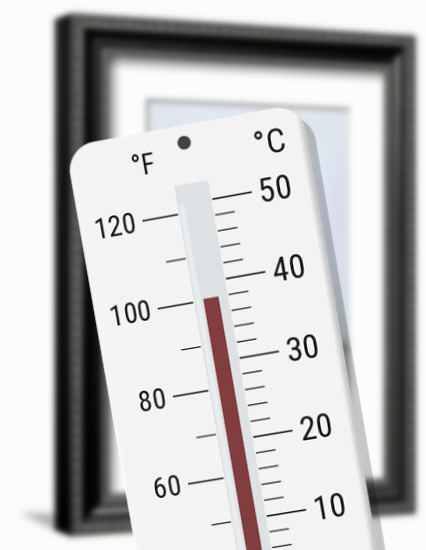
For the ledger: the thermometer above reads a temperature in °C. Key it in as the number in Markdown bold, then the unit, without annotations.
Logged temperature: **38** °C
